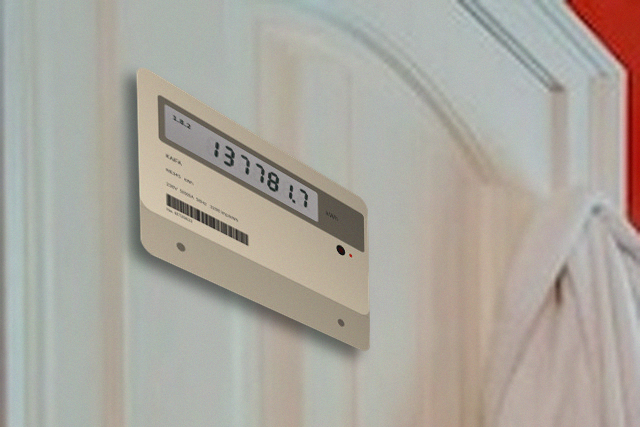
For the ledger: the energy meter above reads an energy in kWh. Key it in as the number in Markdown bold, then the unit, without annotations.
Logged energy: **137781.7** kWh
